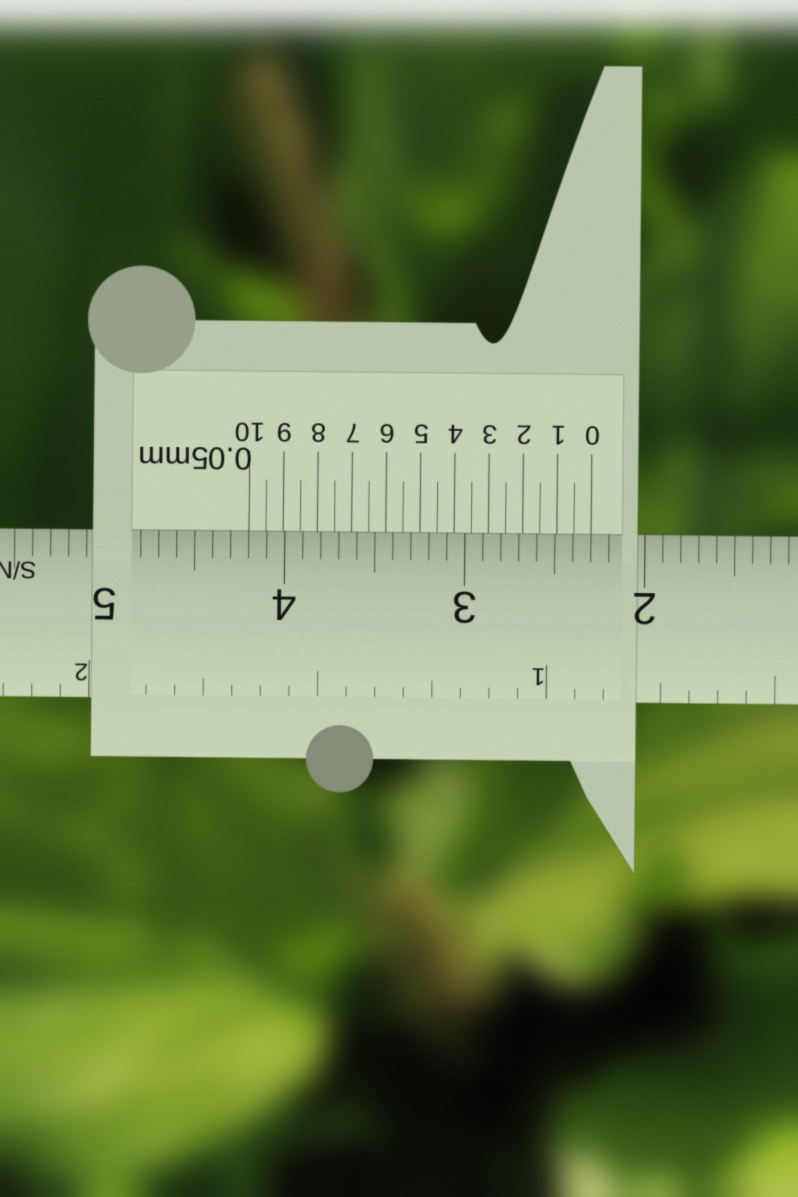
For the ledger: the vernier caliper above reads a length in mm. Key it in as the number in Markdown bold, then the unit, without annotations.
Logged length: **23.0** mm
